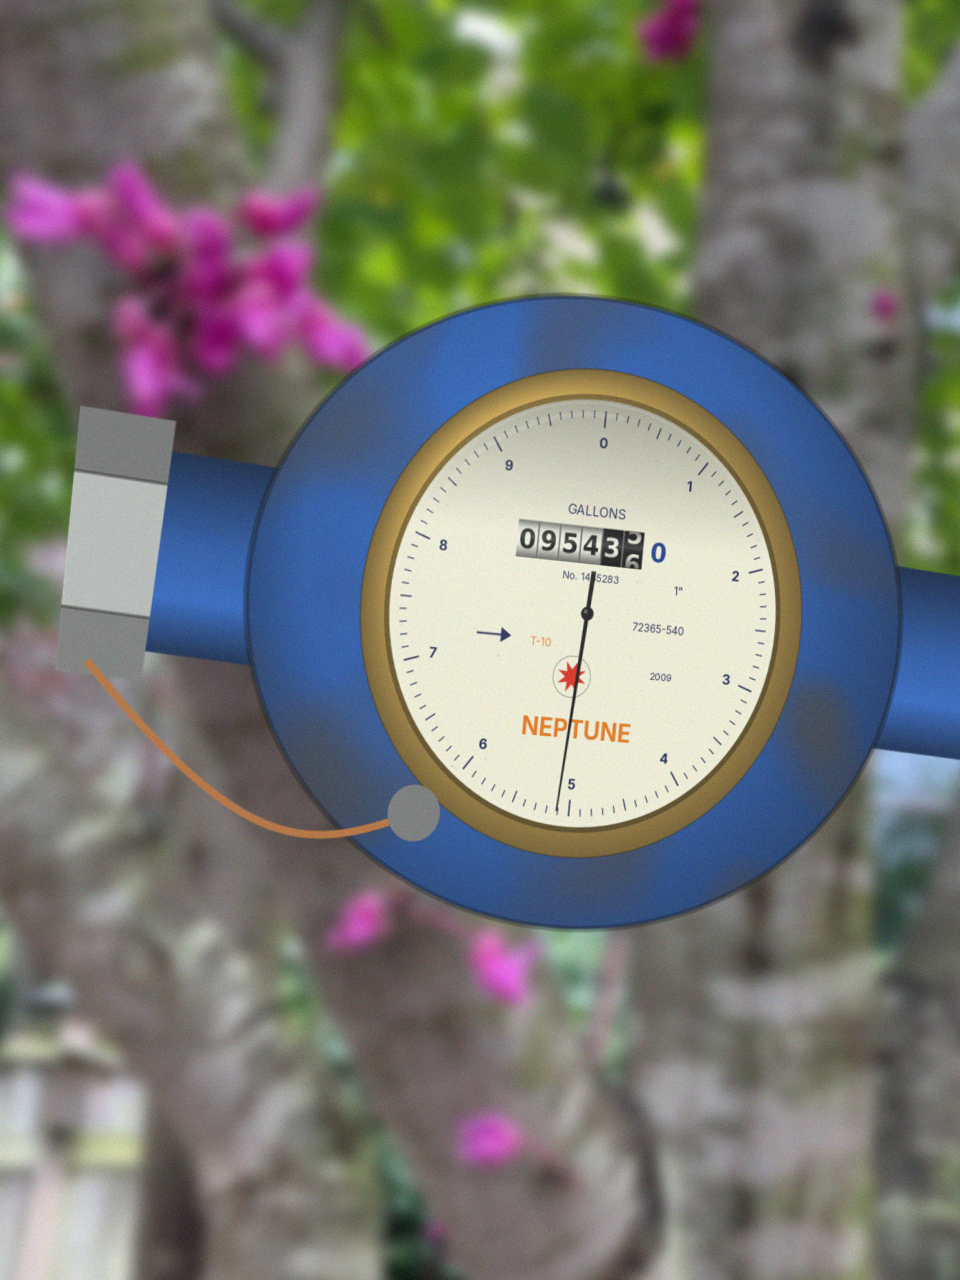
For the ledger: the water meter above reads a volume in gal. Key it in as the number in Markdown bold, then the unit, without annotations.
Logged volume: **954355.1** gal
